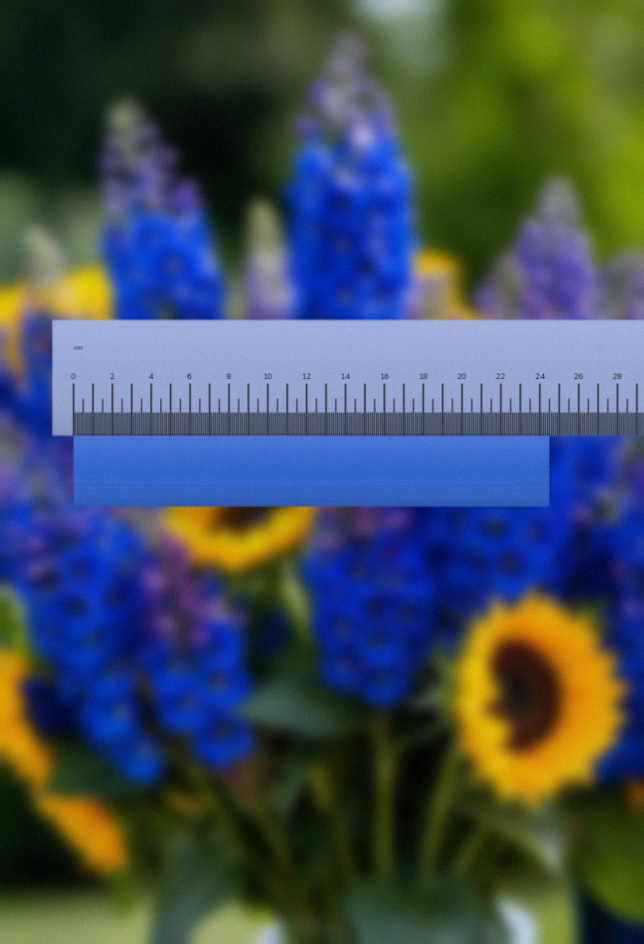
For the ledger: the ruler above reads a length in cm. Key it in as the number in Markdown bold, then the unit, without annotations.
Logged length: **24.5** cm
